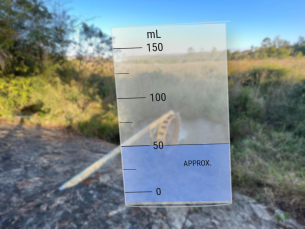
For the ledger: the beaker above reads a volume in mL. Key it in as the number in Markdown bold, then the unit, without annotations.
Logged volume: **50** mL
